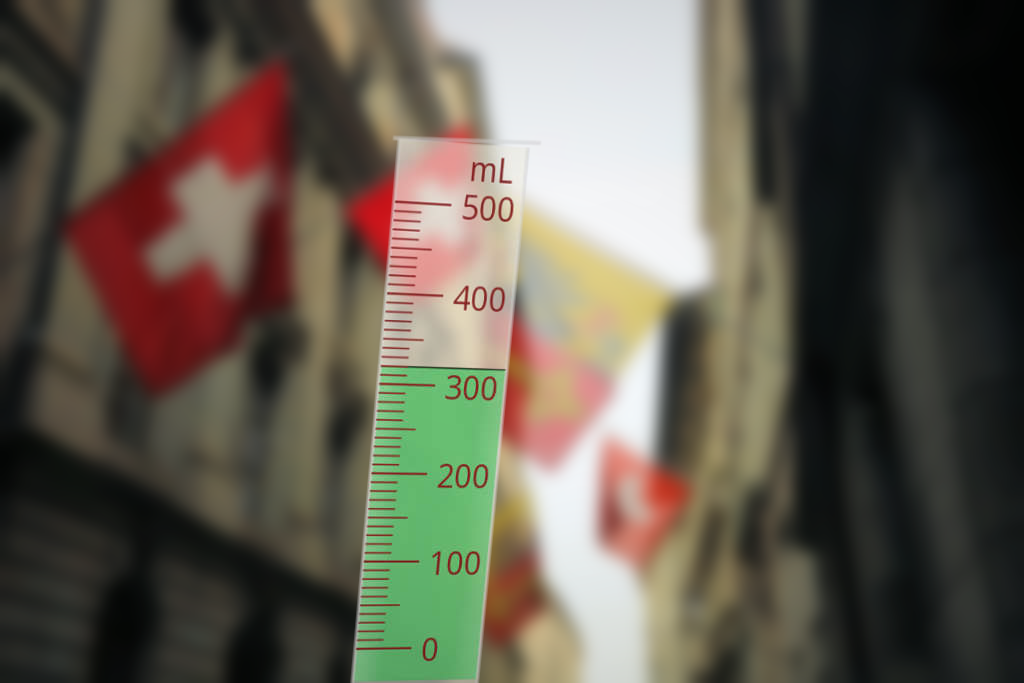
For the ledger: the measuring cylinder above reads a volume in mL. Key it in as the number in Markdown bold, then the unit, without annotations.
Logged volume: **320** mL
